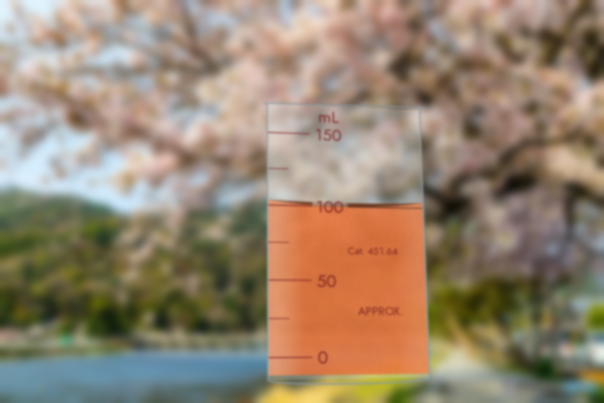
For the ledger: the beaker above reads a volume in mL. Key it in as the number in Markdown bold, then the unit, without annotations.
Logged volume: **100** mL
